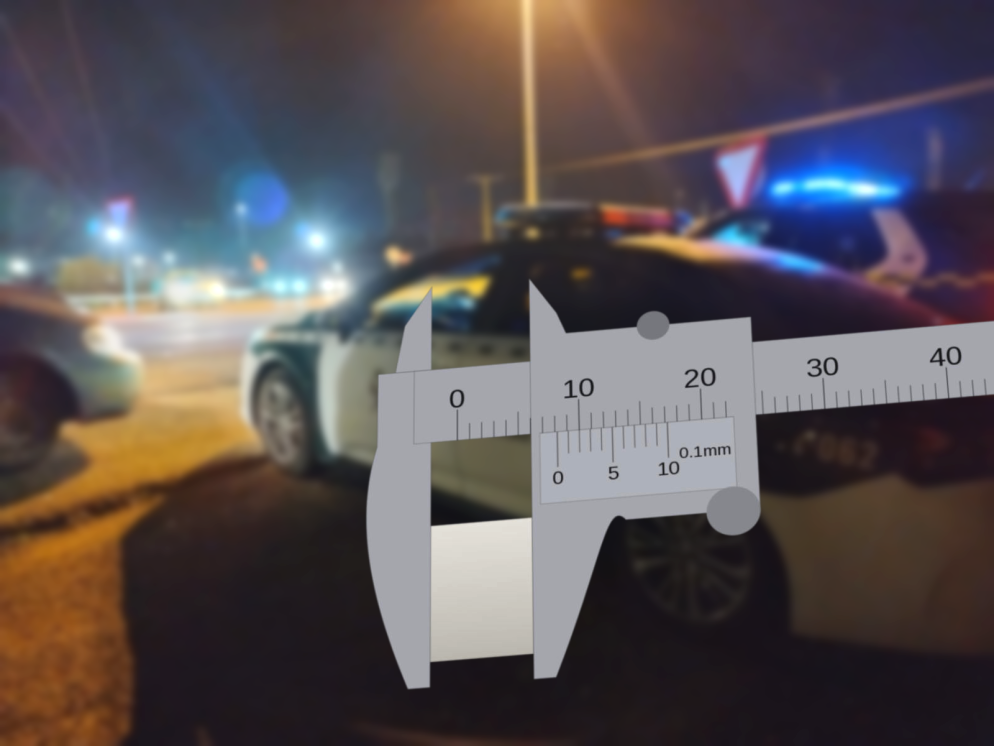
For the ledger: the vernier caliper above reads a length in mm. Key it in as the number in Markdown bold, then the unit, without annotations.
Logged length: **8.2** mm
